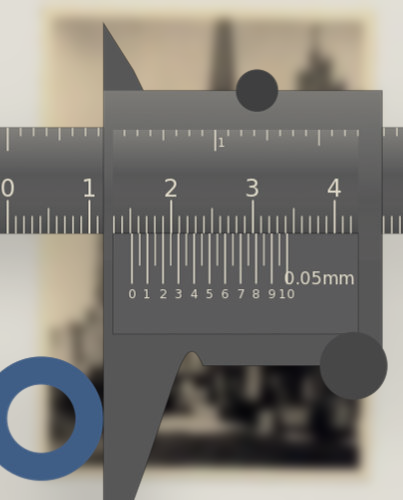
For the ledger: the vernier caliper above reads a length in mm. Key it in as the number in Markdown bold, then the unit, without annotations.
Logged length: **15.2** mm
